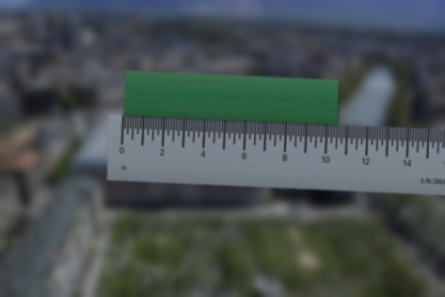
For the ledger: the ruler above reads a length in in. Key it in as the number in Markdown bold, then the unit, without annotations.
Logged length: **10.5** in
